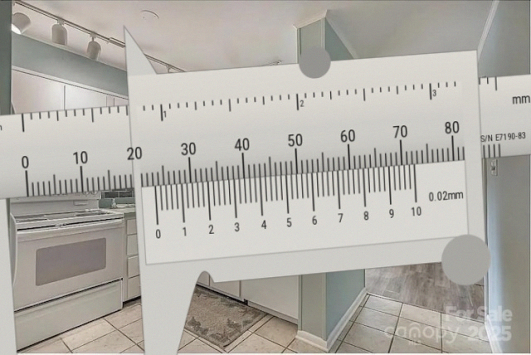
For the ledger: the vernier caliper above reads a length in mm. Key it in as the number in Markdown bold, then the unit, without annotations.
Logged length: **23.4** mm
